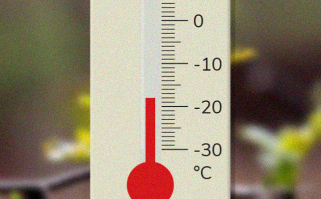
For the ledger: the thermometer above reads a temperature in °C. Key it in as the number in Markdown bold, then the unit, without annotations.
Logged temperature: **-18** °C
